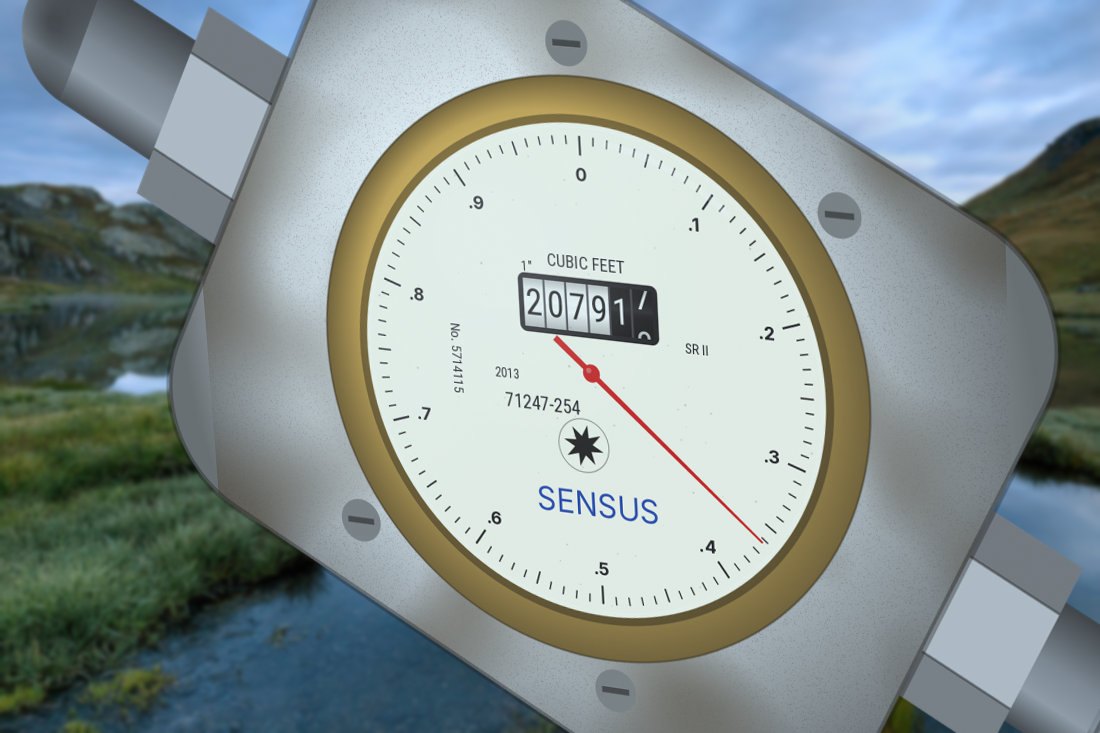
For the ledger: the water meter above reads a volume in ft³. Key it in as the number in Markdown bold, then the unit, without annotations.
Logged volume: **207917.36** ft³
